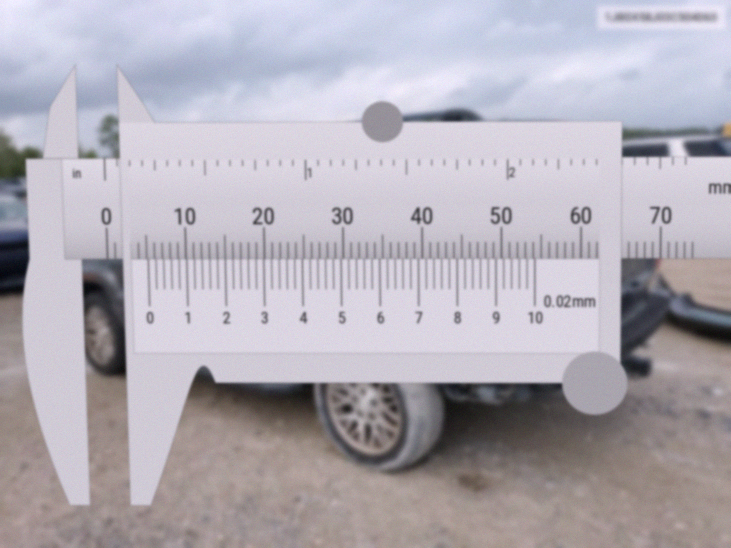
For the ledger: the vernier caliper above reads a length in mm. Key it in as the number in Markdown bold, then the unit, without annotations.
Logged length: **5.2** mm
